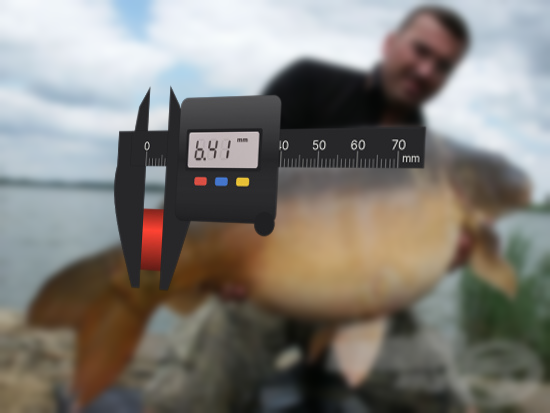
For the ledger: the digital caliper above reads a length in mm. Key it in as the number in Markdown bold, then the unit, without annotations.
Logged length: **6.41** mm
